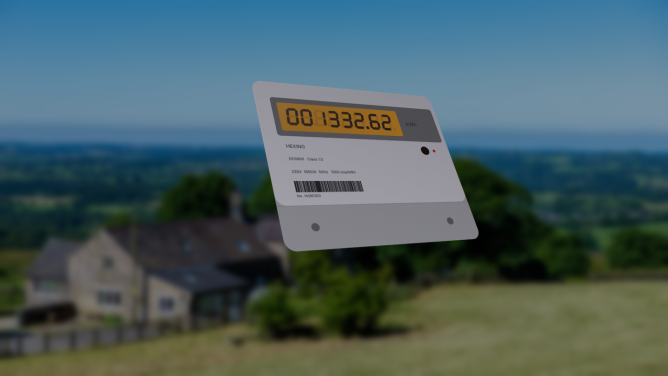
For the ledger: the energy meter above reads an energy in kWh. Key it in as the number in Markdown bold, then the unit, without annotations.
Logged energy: **1332.62** kWh
